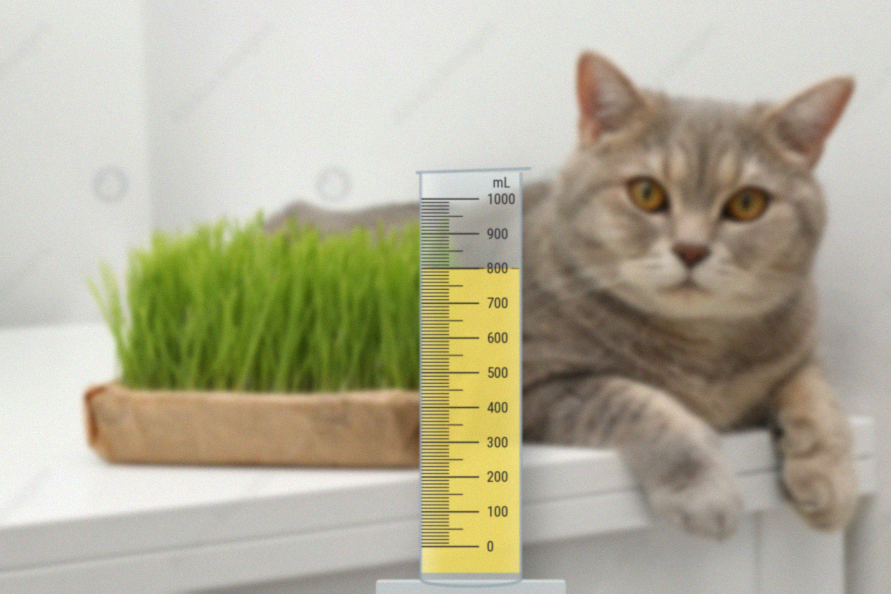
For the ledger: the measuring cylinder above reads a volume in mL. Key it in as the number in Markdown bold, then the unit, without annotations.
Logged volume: **800** mL
